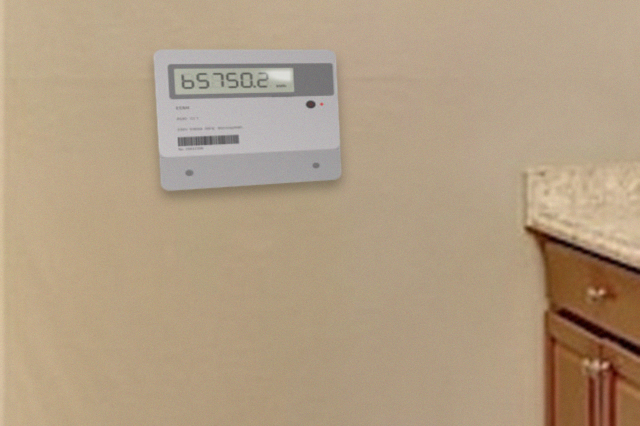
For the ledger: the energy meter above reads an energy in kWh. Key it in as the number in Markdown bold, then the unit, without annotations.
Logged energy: **65750.2** kWh
